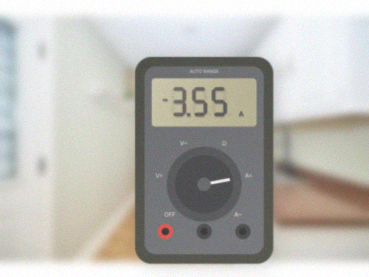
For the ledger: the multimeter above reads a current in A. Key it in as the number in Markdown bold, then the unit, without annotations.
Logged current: **-3.55** A
